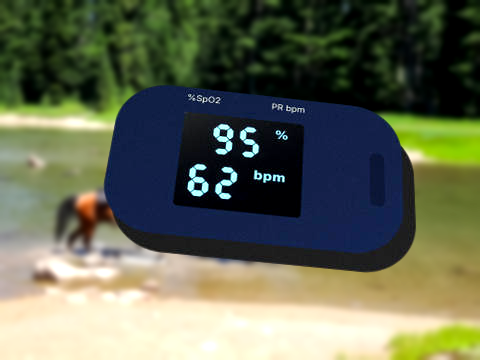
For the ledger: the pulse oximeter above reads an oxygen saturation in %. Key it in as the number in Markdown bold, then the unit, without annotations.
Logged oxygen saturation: **95** %
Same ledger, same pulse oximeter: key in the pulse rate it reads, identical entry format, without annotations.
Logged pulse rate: **62** bpm
